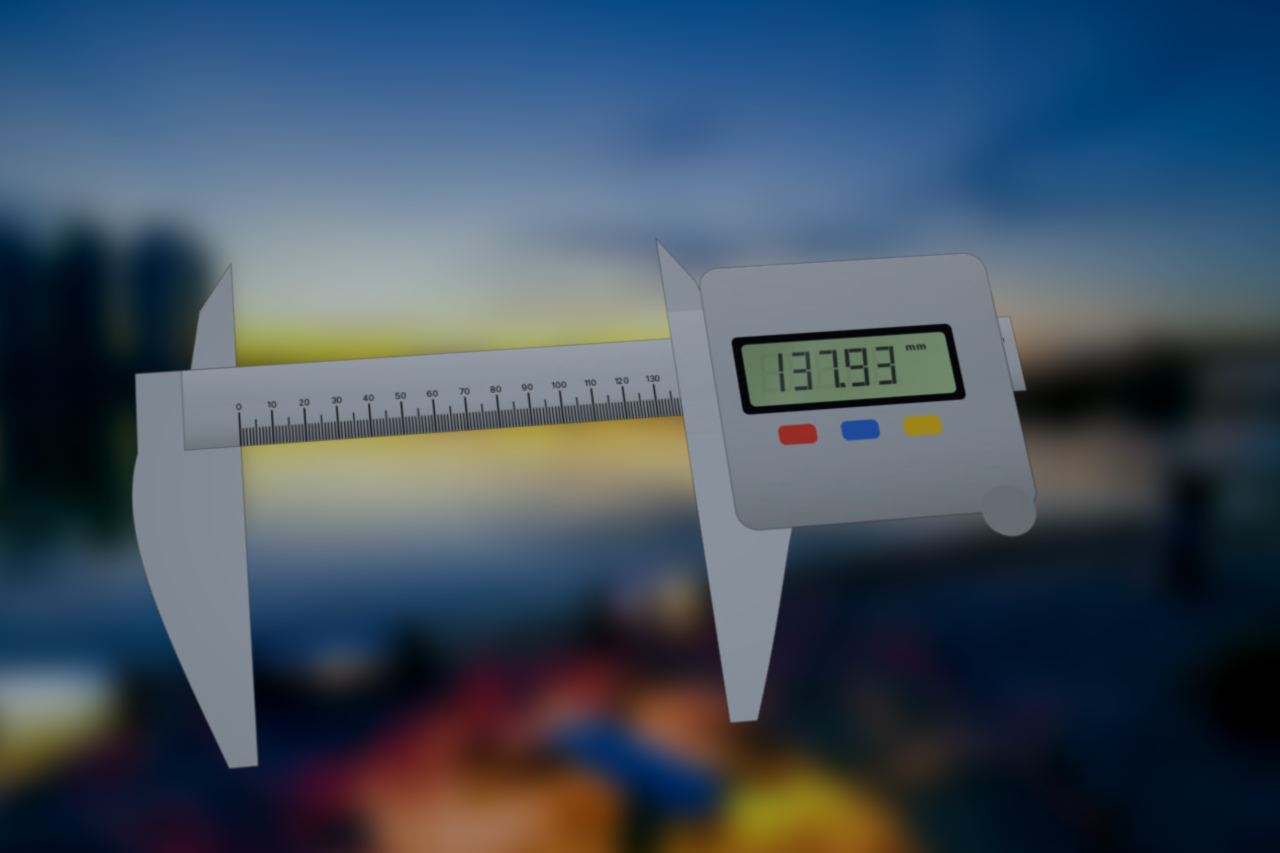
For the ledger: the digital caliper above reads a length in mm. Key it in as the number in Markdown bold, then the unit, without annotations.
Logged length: **137.93** mm
